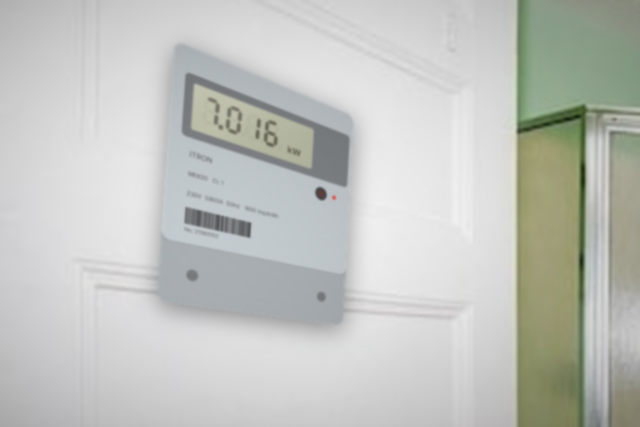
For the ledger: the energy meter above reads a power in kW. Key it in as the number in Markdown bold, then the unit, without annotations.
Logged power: **7.016** kW
